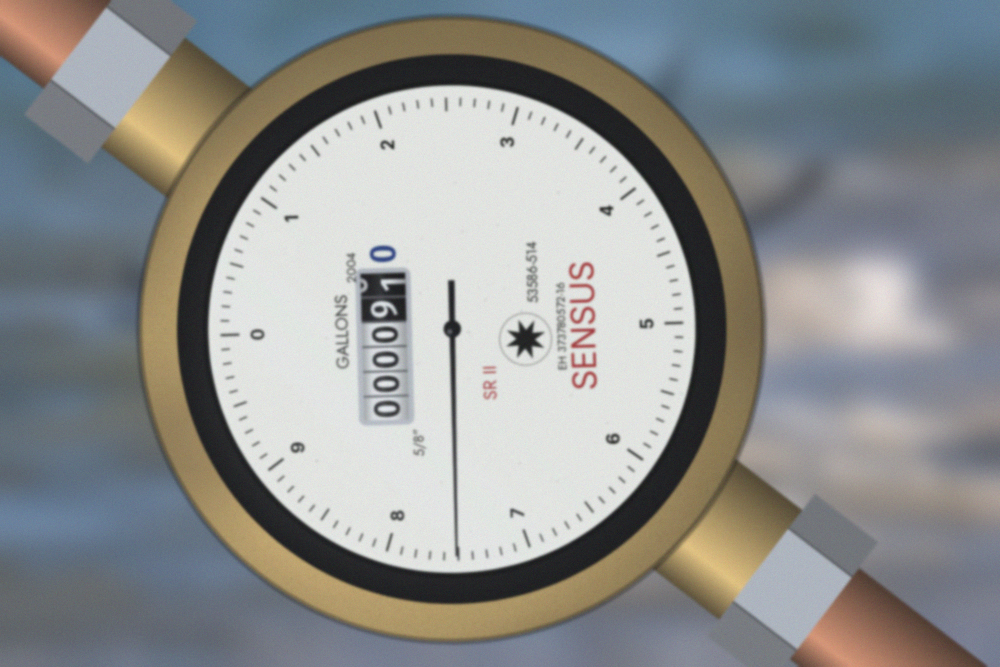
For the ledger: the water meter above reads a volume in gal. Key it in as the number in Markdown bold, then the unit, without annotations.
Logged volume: **907.5** gal
